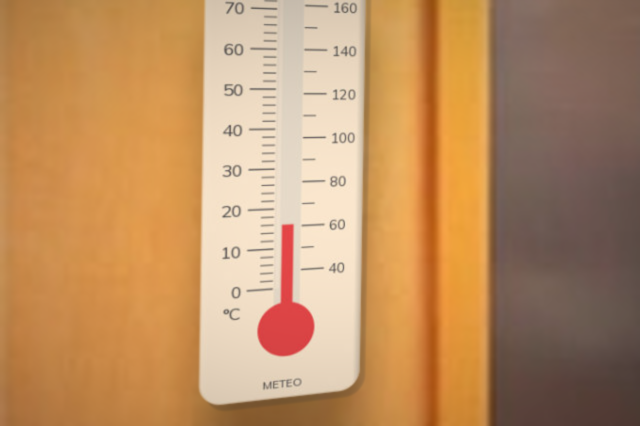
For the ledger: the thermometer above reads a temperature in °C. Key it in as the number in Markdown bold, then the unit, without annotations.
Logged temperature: **16** °C
